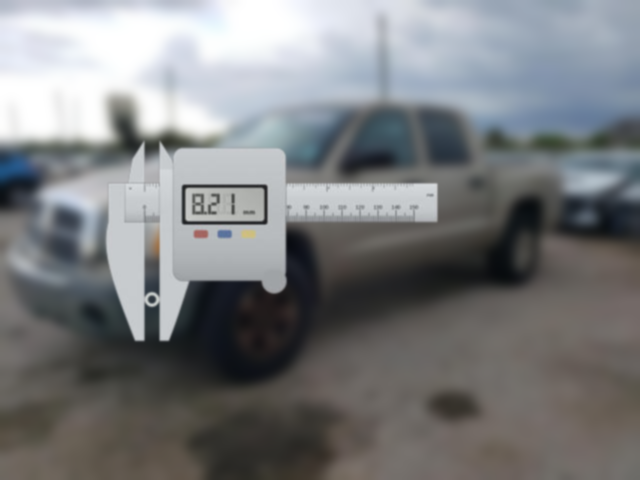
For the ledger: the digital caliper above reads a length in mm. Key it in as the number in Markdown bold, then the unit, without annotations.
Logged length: **8.21** mm
